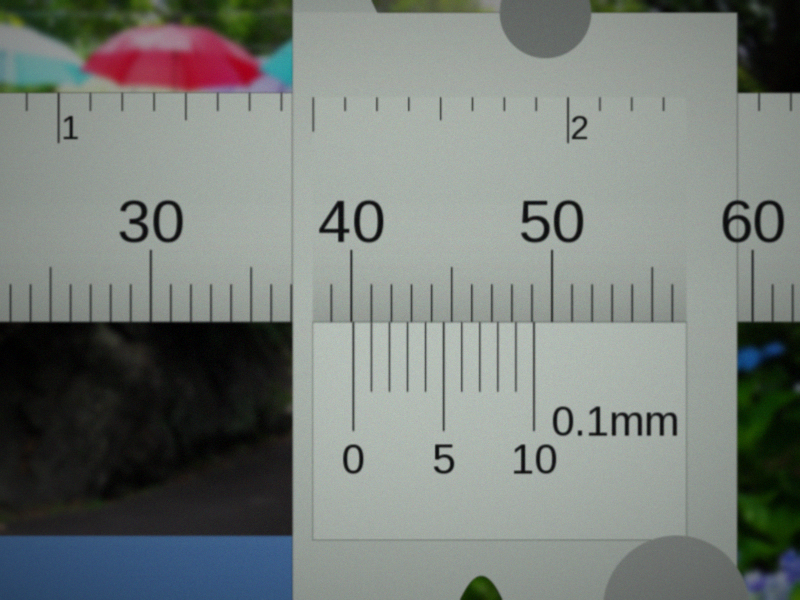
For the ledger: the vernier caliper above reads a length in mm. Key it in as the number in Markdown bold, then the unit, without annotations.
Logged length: **40.1** mm
